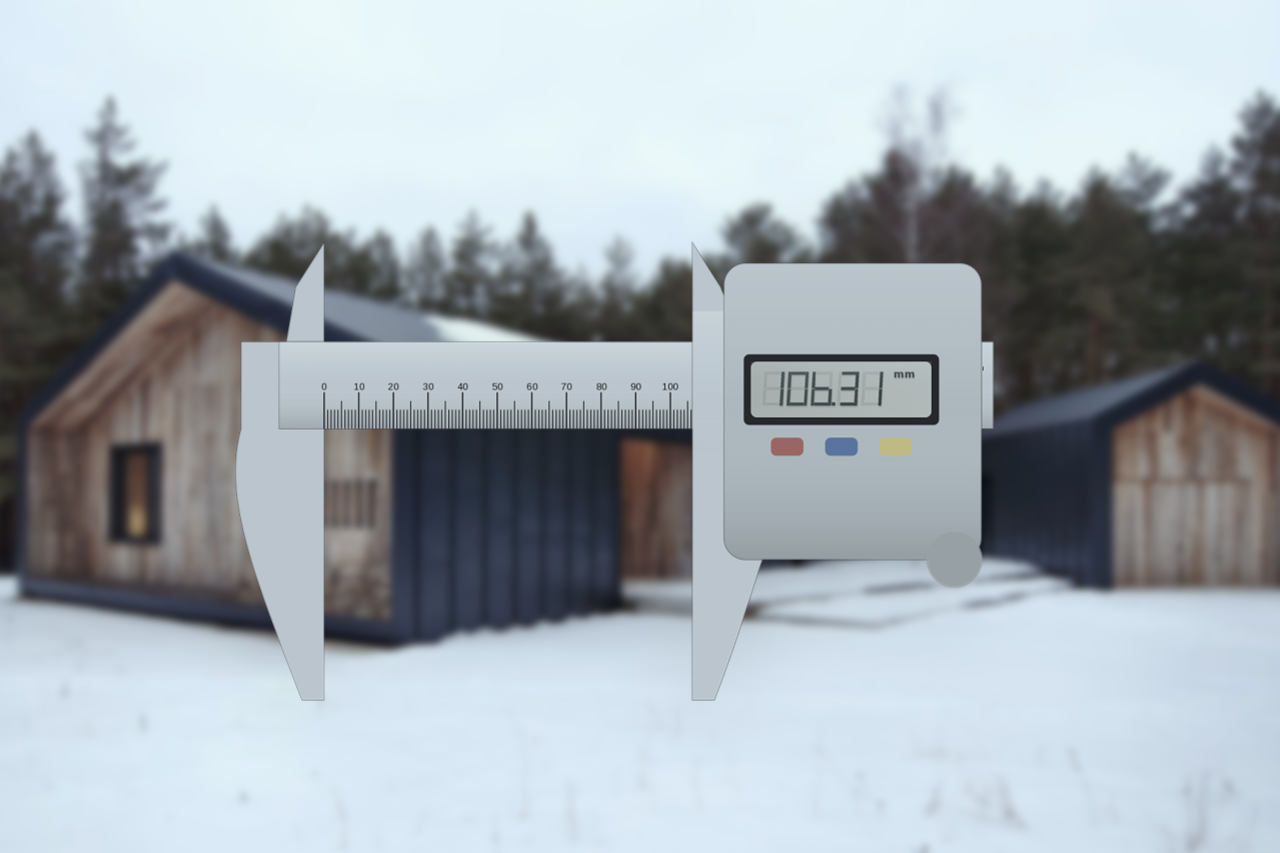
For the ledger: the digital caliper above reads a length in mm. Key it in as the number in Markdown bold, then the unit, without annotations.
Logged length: **106.31** mm
